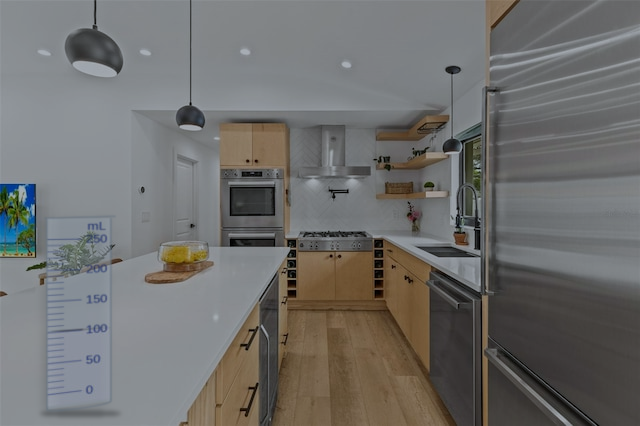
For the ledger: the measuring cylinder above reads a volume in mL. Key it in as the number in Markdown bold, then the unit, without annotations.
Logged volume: **100** mL
